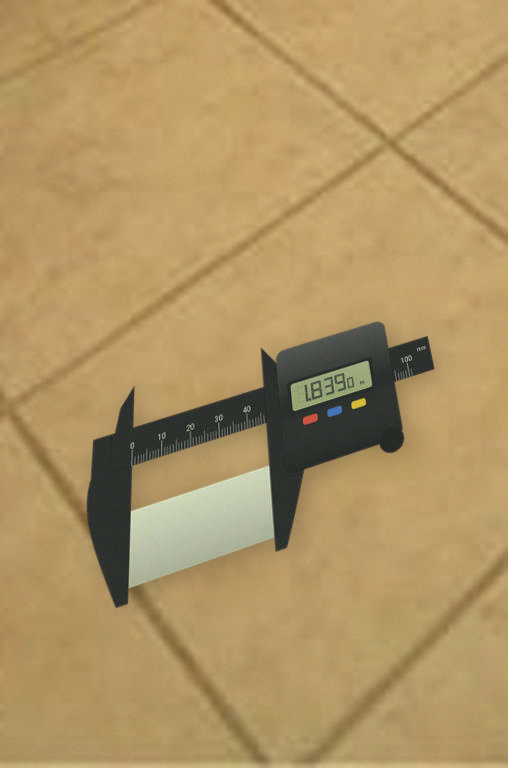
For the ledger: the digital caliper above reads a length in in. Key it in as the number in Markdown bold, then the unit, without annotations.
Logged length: **1.8390** in
